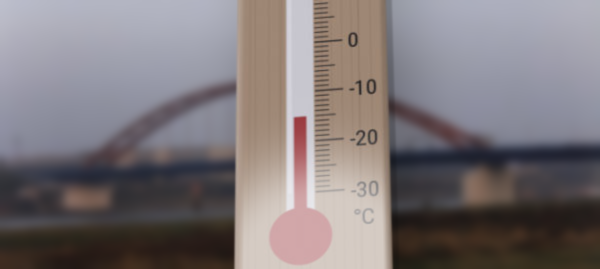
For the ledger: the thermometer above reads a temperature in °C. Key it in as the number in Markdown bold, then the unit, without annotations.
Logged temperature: **-15** °C
